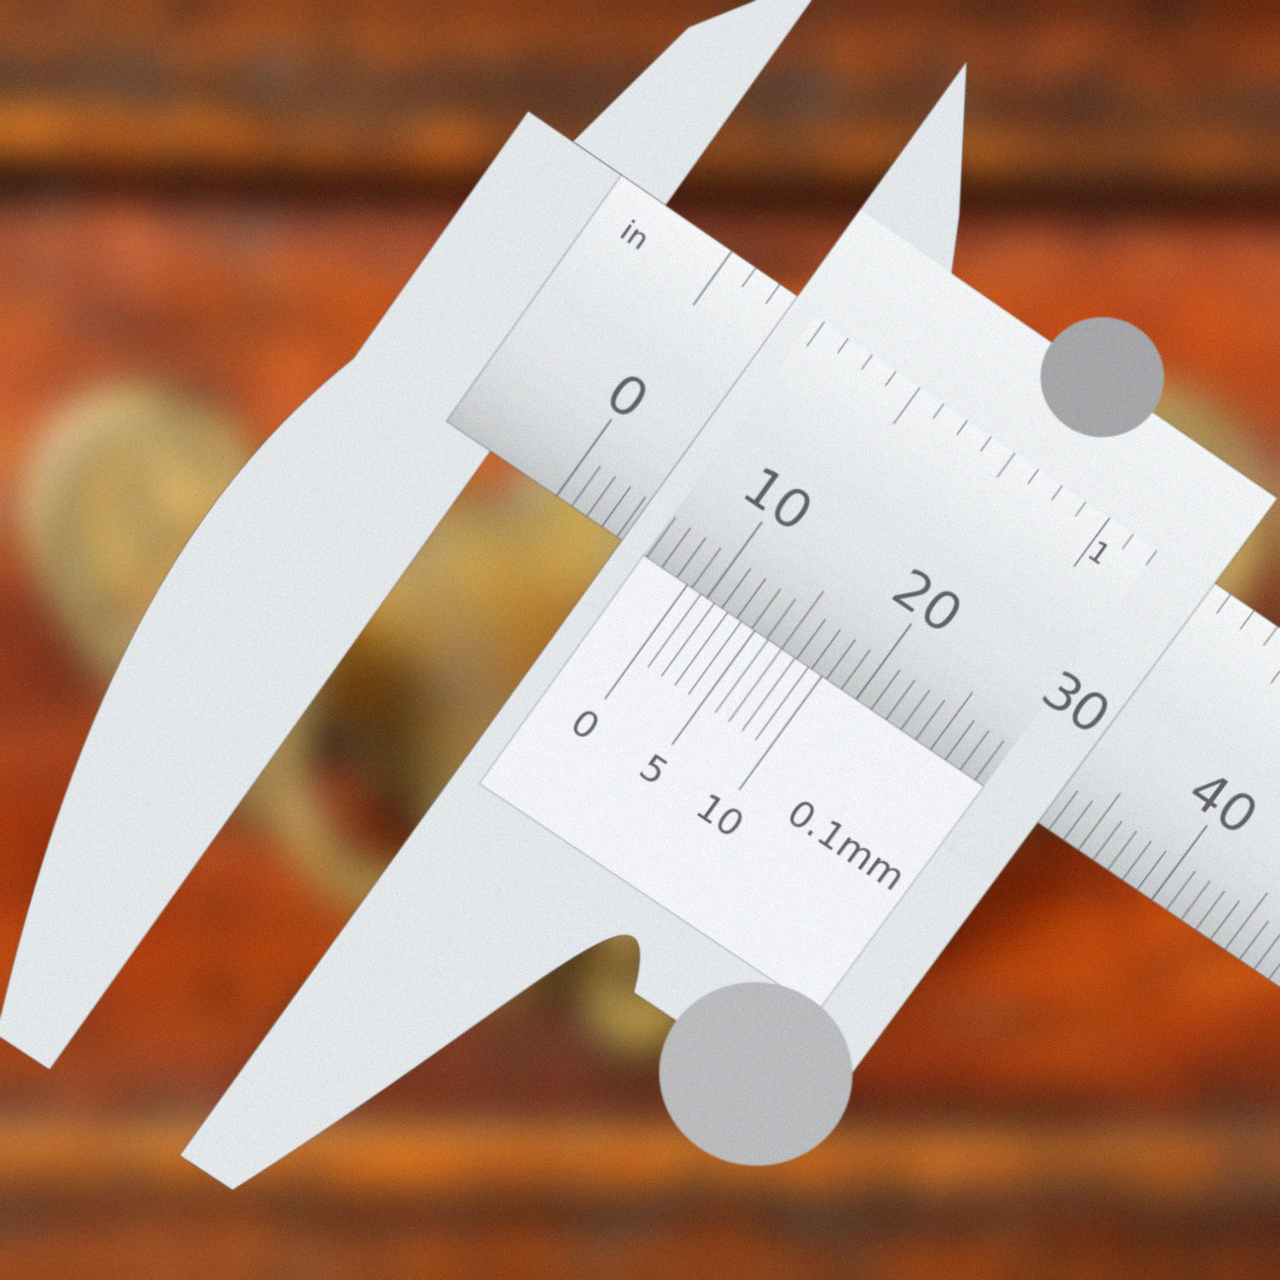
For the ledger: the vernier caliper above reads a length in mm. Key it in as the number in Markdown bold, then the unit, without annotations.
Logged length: **8.7** mm
